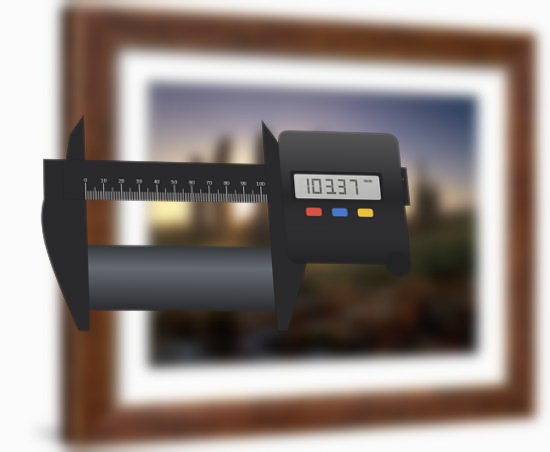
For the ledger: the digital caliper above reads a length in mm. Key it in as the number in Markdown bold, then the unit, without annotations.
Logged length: **103.37** mm
